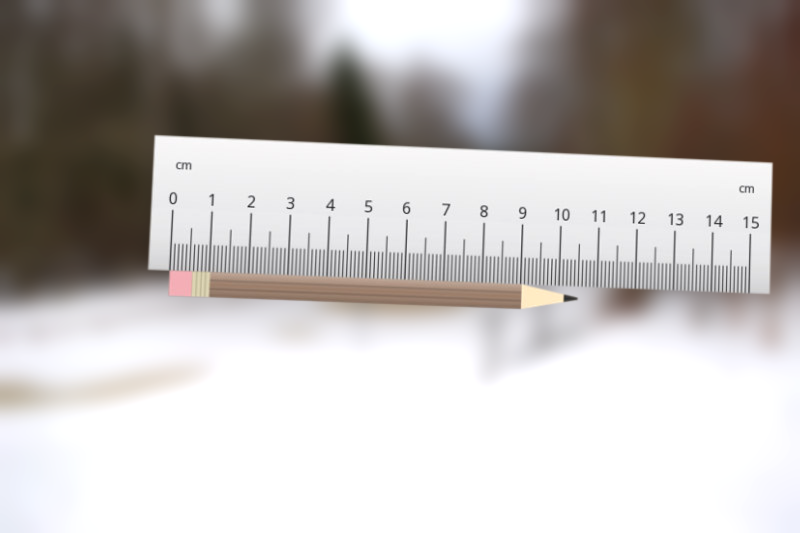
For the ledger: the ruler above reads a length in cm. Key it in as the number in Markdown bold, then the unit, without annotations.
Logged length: **10.5** cm
